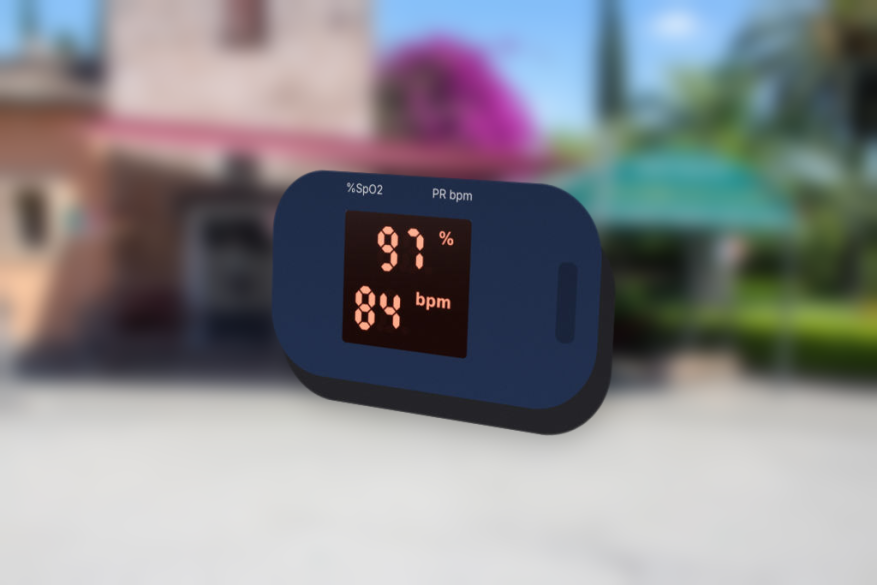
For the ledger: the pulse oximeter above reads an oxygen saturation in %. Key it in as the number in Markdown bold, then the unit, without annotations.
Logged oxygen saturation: **97** %
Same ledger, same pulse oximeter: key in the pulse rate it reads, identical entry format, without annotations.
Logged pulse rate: **84** bpm
